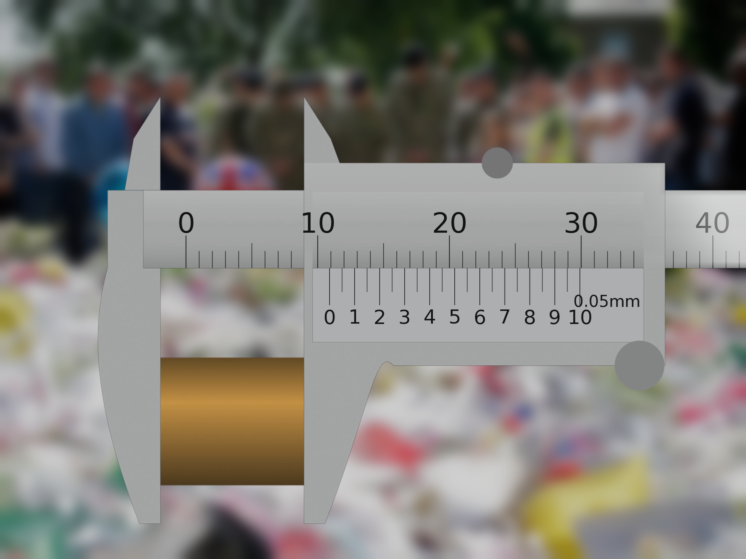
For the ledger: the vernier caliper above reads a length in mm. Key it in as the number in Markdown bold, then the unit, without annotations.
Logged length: **10.9** mm
